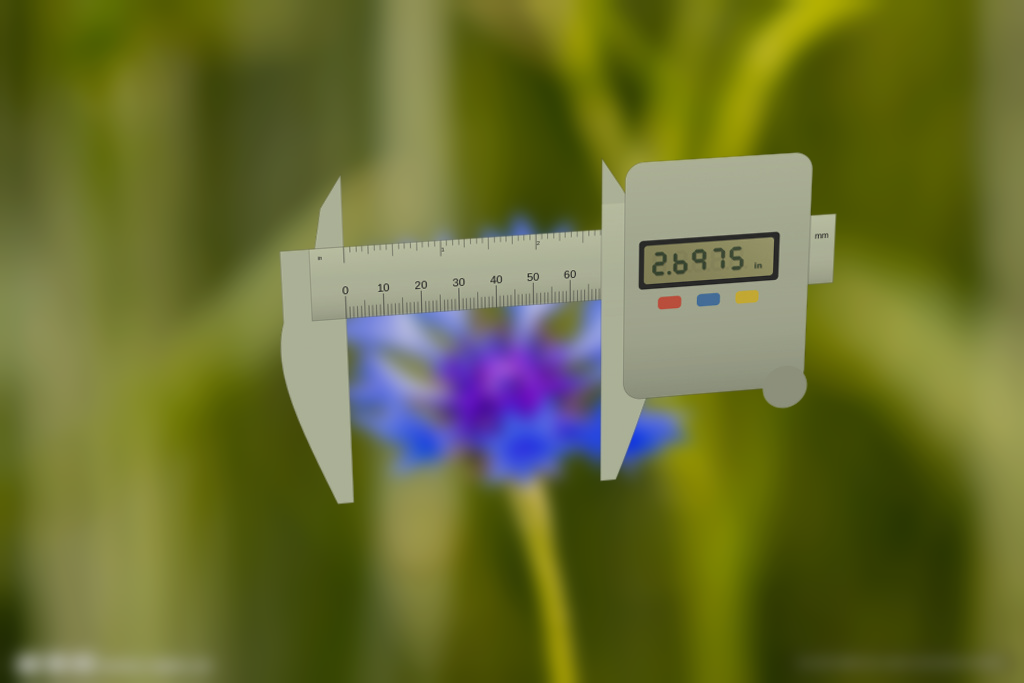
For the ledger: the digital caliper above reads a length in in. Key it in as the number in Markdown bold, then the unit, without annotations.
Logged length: **2.6975** in
